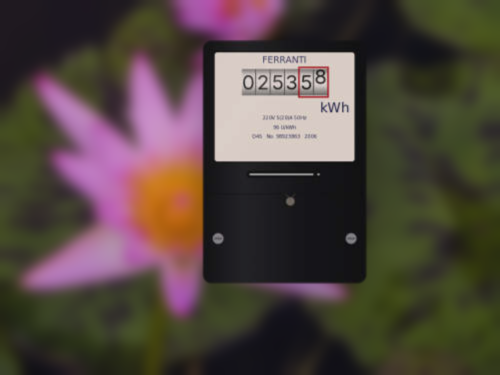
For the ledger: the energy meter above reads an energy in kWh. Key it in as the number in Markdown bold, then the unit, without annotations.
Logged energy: **253.58** kWh
